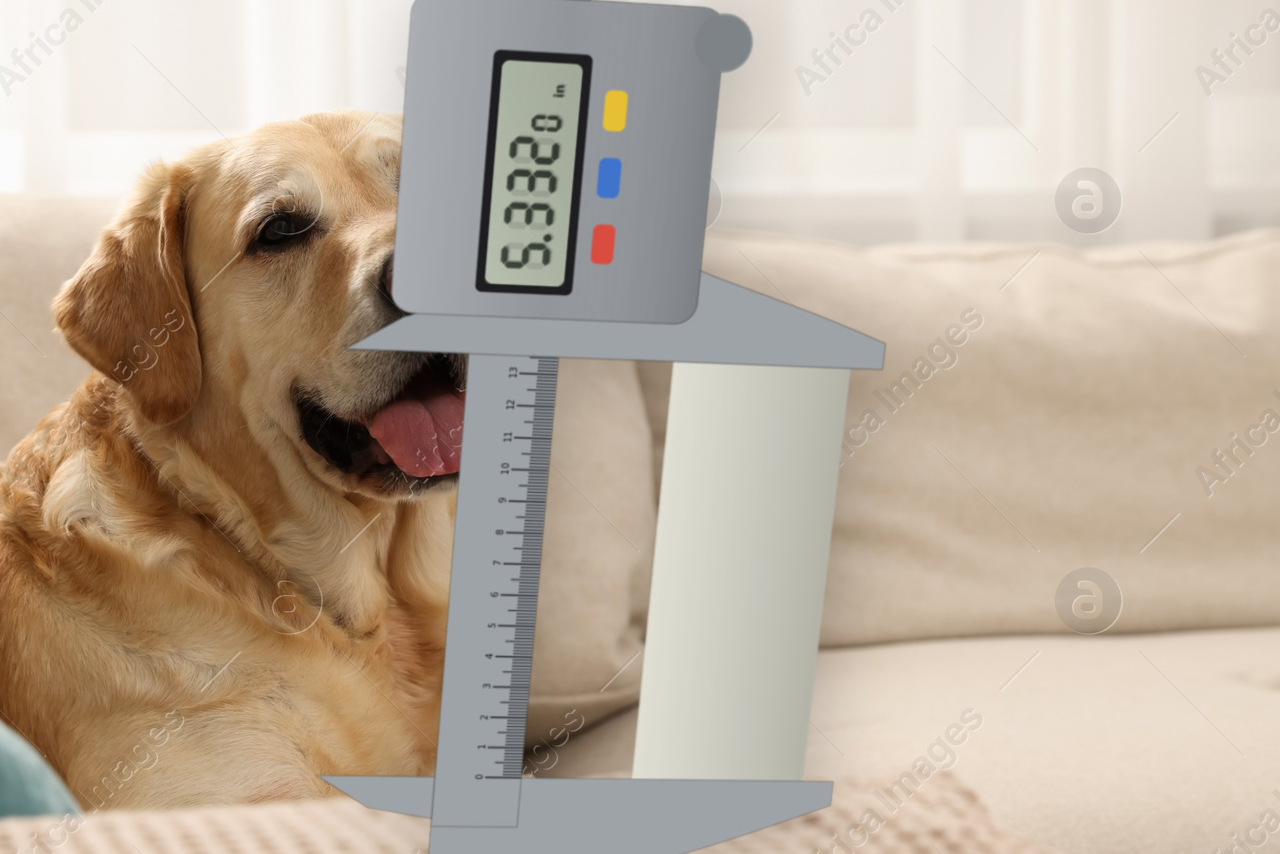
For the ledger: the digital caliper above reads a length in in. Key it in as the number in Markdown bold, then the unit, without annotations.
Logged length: **5.3320** in
